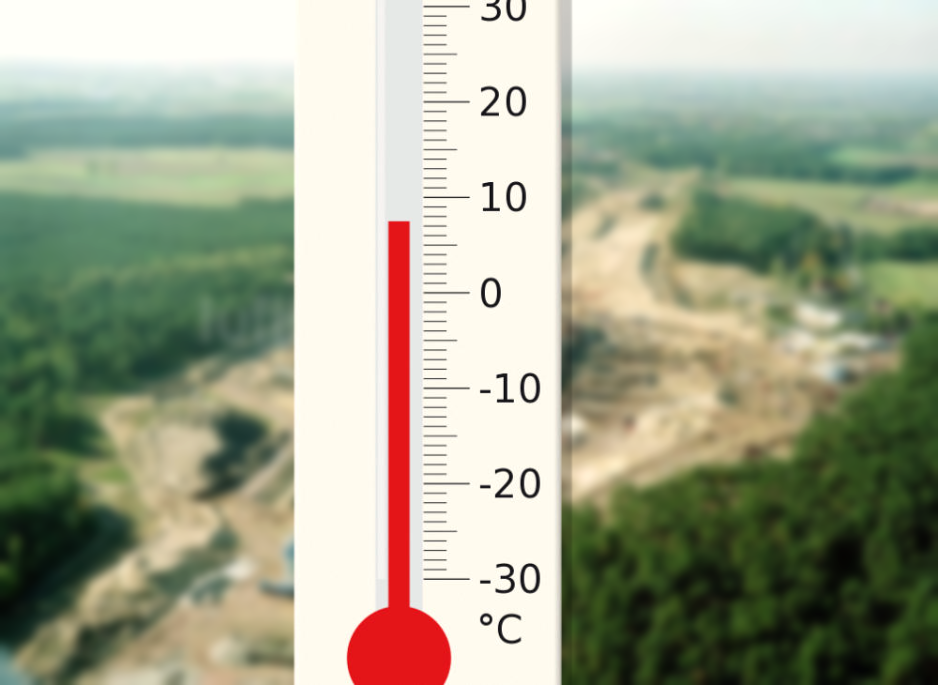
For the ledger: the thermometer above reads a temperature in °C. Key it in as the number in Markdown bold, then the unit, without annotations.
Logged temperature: **7.5** °C
